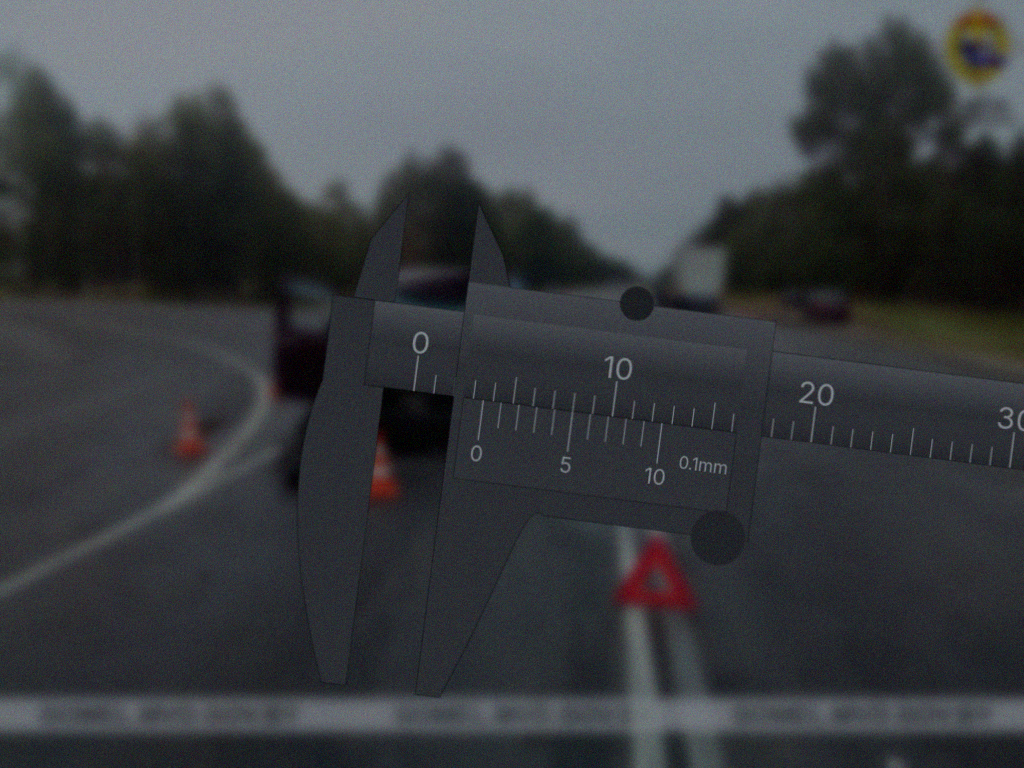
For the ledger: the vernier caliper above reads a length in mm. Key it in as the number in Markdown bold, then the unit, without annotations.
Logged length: **3.5** mm
